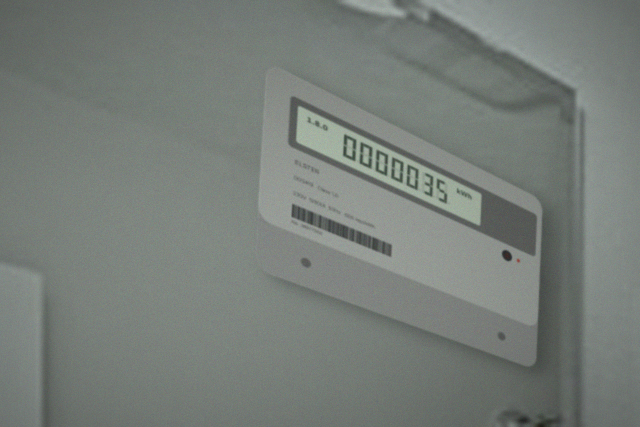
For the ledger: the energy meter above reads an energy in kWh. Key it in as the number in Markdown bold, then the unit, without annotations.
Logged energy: **35** kWh
